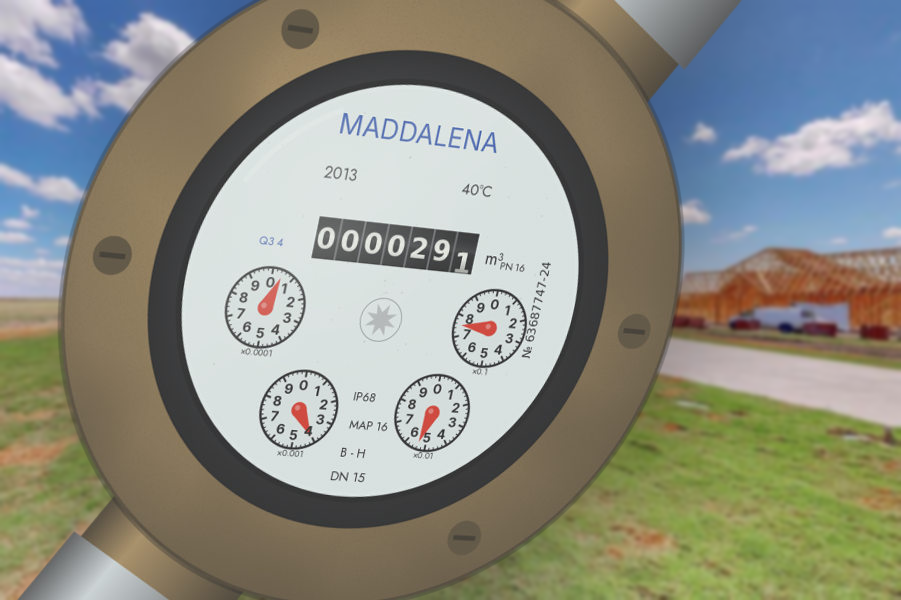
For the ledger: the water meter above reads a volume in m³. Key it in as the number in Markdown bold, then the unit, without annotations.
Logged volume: **290.7540** m³
